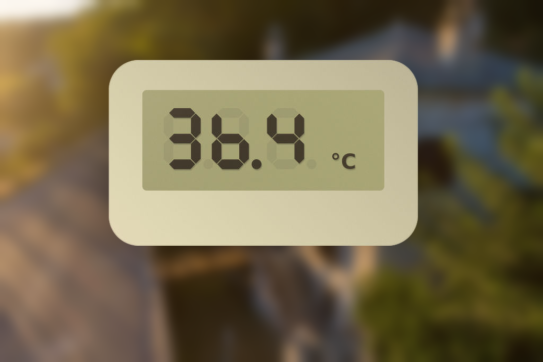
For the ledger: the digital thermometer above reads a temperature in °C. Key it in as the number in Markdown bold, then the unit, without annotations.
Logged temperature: **36.4** °C
